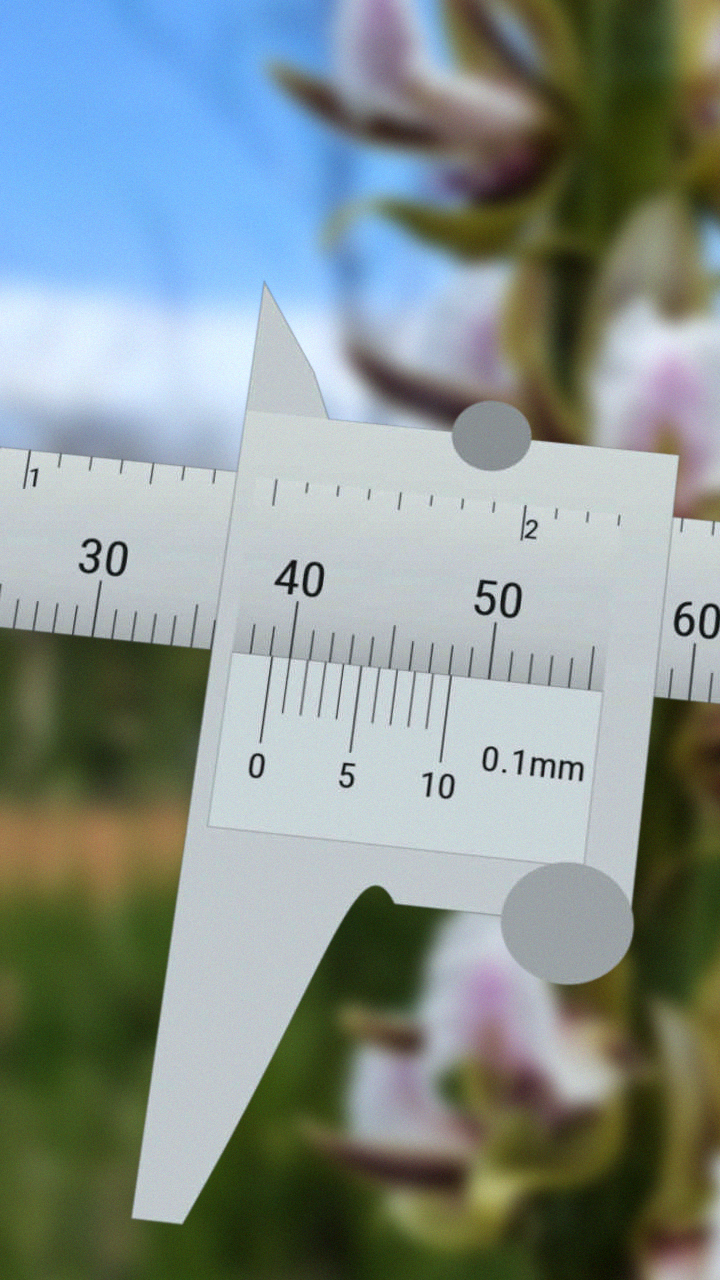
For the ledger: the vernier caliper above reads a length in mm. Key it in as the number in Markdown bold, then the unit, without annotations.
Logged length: **39.1** mm
